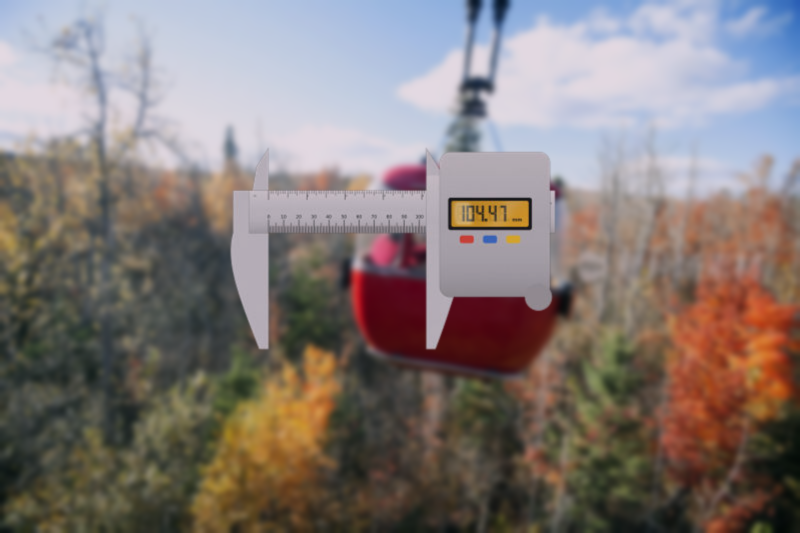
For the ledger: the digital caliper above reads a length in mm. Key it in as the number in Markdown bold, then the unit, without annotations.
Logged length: **104.47** mm
